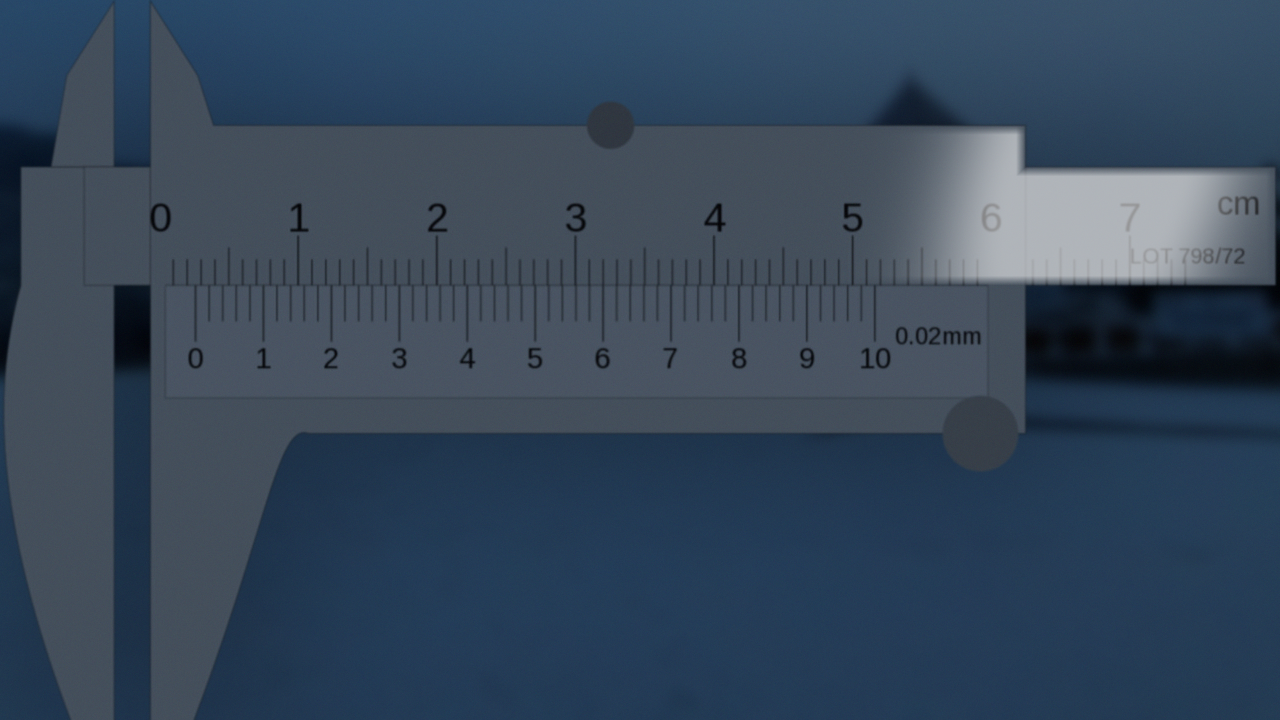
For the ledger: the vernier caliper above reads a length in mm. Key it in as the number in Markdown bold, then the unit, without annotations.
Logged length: **2.6** mm
